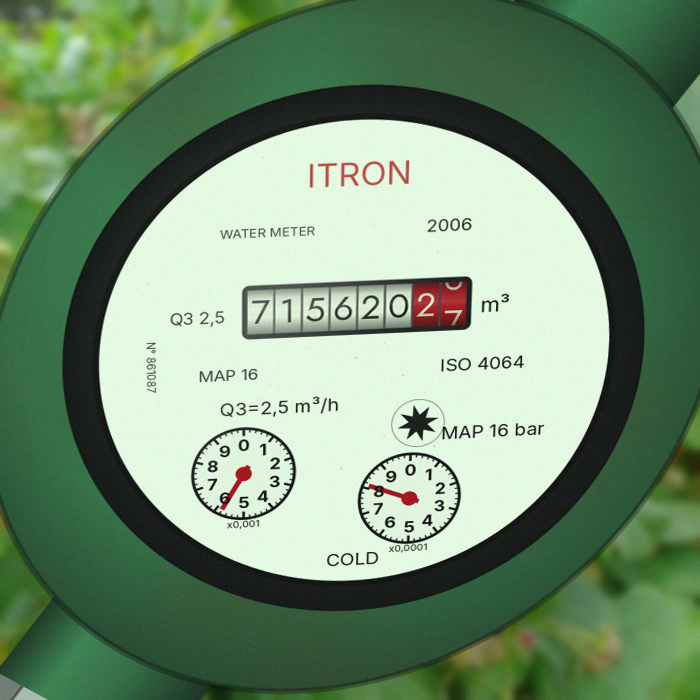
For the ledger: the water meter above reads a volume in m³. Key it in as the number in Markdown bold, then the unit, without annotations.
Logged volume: **715620.2658** m³
